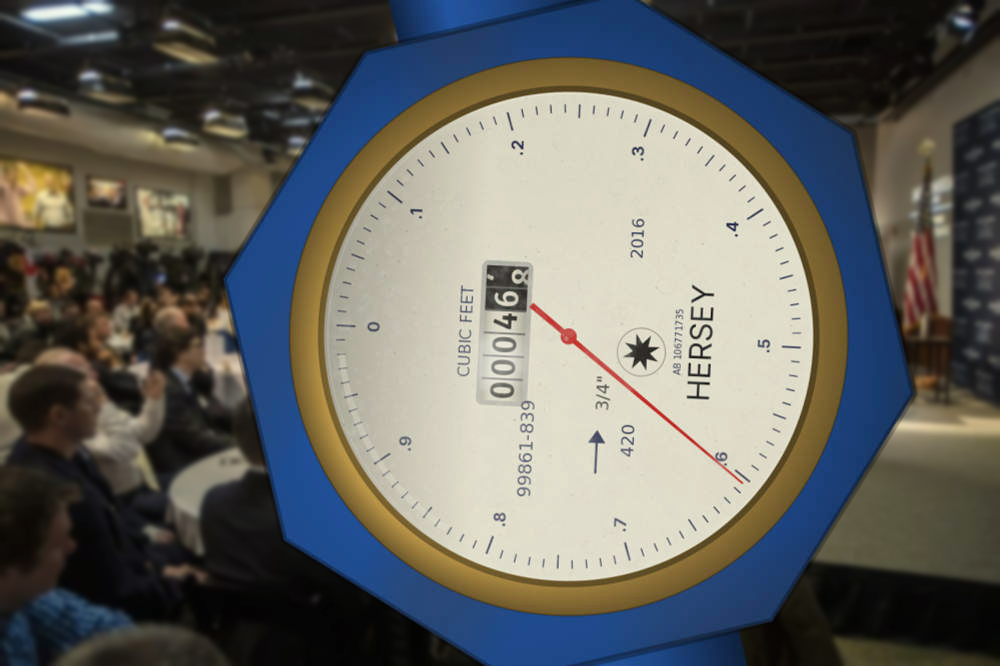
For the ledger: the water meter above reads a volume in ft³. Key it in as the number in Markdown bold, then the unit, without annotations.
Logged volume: **467.60** ft³
